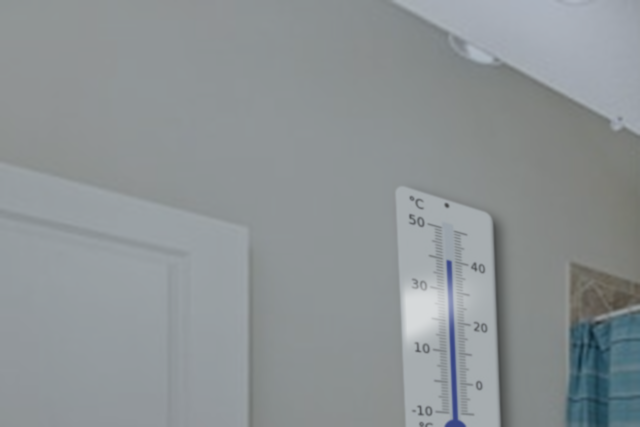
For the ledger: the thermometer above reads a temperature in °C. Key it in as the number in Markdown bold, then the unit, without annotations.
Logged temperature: **40** °C
